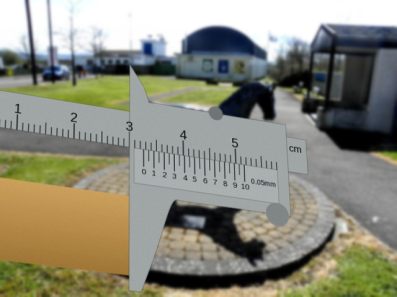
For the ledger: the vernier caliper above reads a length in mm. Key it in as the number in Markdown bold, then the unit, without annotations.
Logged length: **32.6** mm
